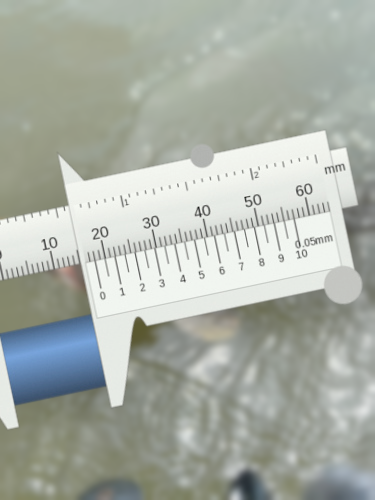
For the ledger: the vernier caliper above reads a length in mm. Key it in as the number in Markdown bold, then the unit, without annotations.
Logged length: **18.0** mm
